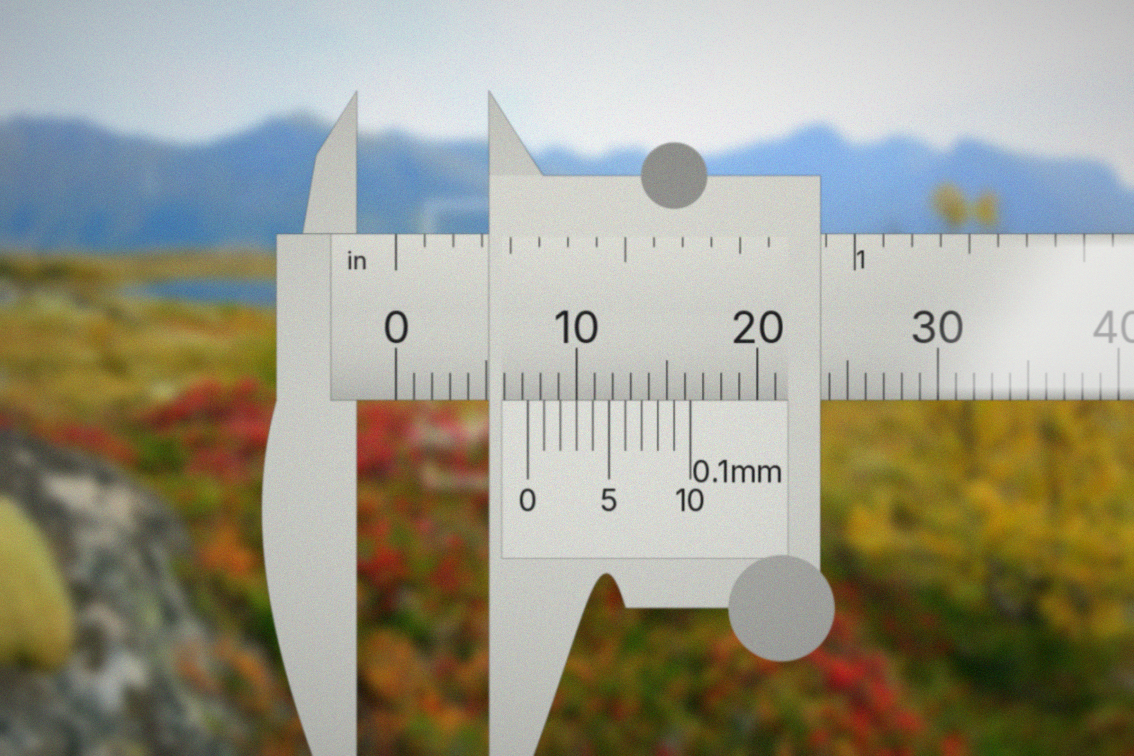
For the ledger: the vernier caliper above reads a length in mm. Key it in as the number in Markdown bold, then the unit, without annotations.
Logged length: **7.3** mm
